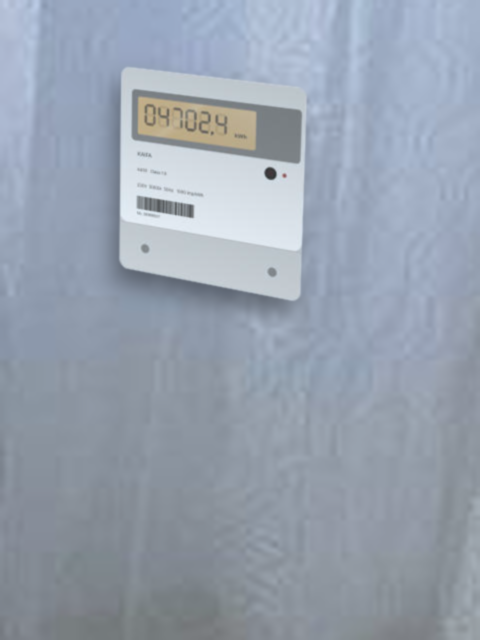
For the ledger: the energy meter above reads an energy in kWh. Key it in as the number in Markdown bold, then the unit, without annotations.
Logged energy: **4702.4** kWh
